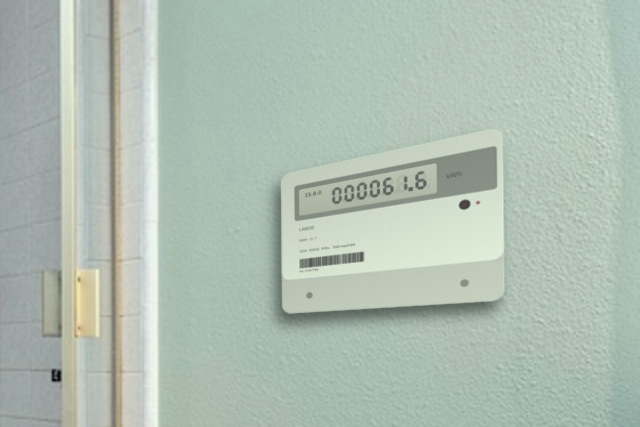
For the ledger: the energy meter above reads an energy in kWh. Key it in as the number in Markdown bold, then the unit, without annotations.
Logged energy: **61.6** kWh
